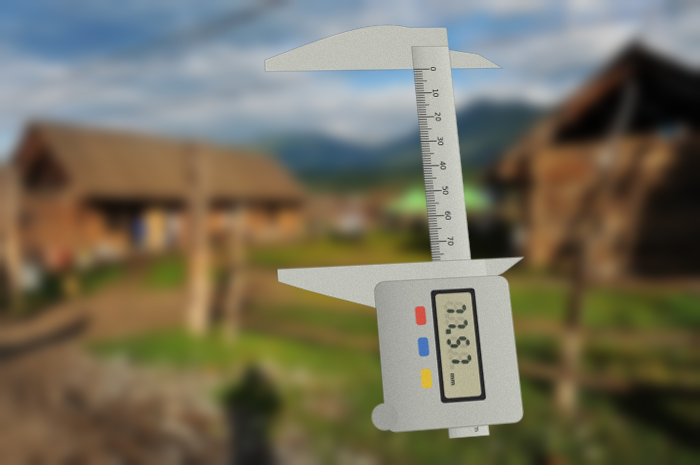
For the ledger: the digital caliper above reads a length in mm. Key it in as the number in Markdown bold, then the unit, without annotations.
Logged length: **77.57** mm
